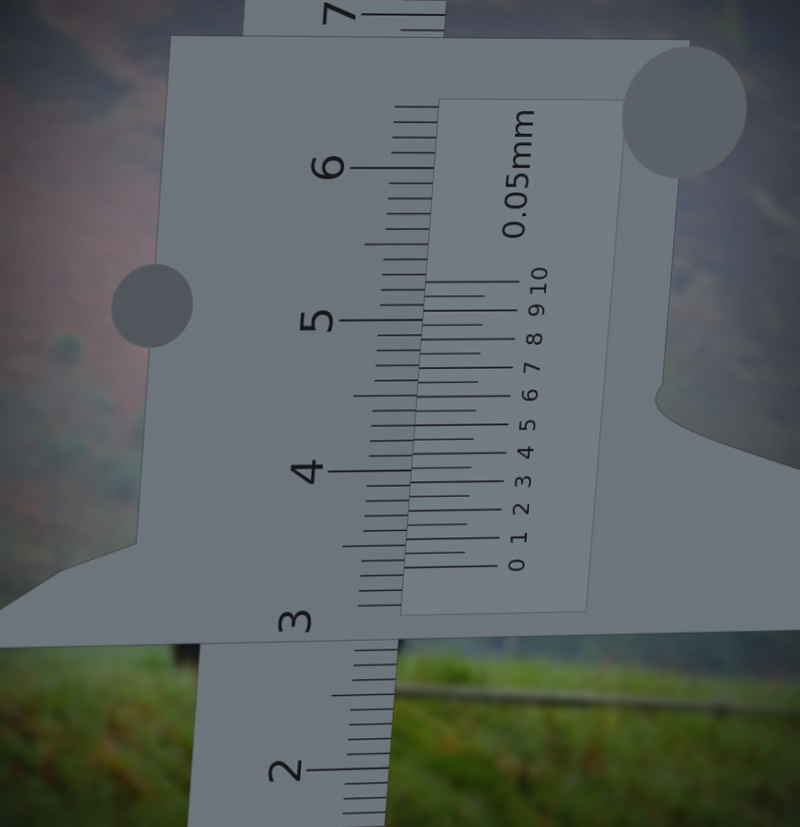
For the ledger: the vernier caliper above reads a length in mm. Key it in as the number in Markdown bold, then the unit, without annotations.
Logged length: **33.5** mm
